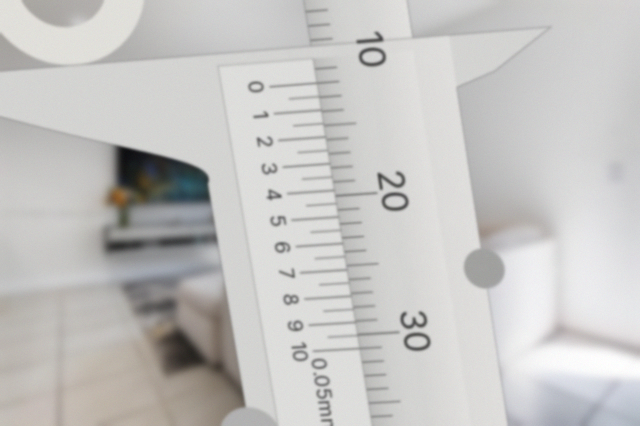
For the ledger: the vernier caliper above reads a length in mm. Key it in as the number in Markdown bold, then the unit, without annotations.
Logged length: **12.0** mm
